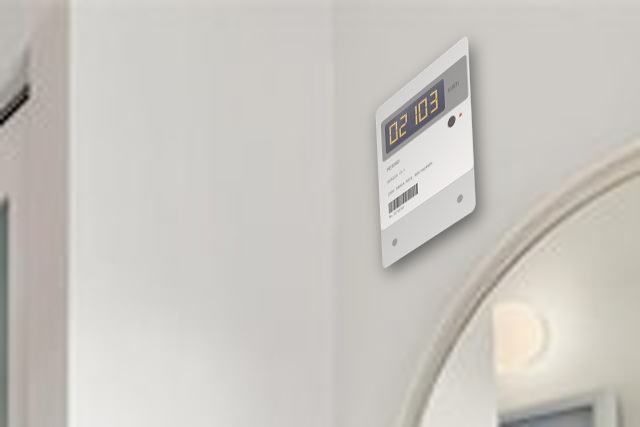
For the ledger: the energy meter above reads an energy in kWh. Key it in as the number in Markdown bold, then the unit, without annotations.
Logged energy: **2103** kWh
